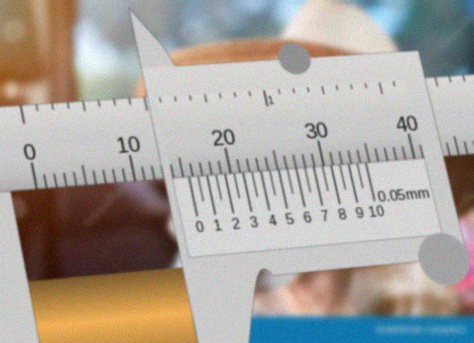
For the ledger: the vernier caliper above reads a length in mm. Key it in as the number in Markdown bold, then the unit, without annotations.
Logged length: **15.6** mm
